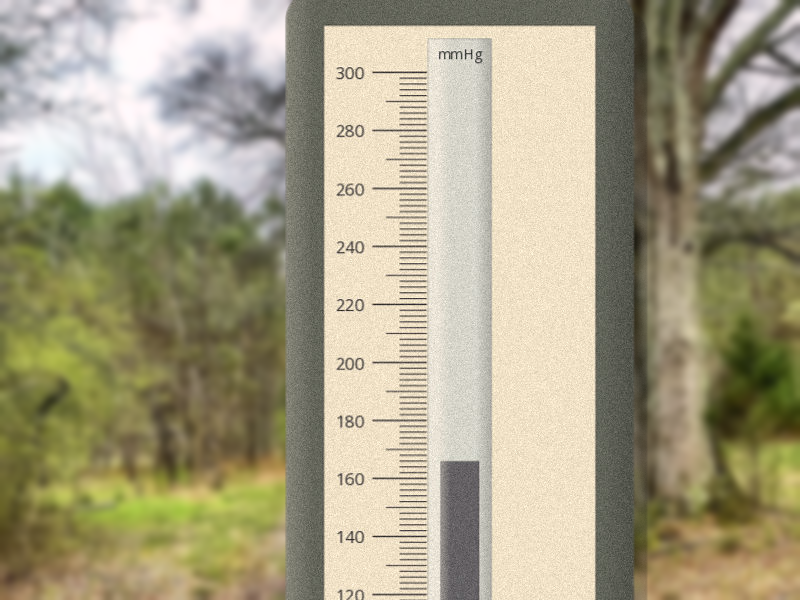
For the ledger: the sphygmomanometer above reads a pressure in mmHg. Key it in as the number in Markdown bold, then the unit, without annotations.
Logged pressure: **166** mmHg
